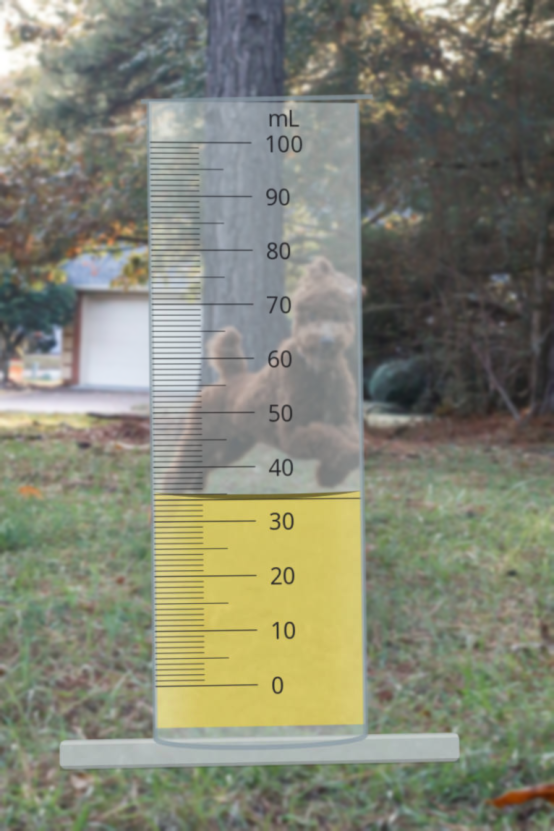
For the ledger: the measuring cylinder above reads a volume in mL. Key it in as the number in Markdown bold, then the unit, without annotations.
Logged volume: **34** mL
